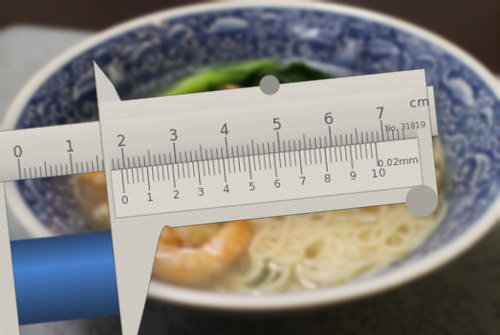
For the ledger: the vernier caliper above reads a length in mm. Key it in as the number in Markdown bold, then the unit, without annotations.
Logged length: **19.5** mm
